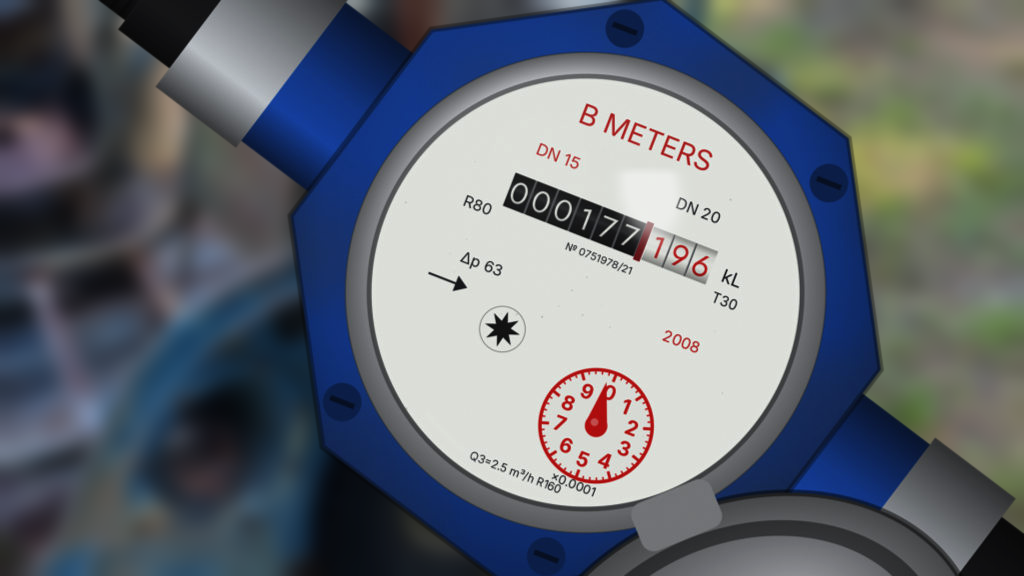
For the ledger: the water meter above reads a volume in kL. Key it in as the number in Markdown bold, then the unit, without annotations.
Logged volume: **177.1959** kL
